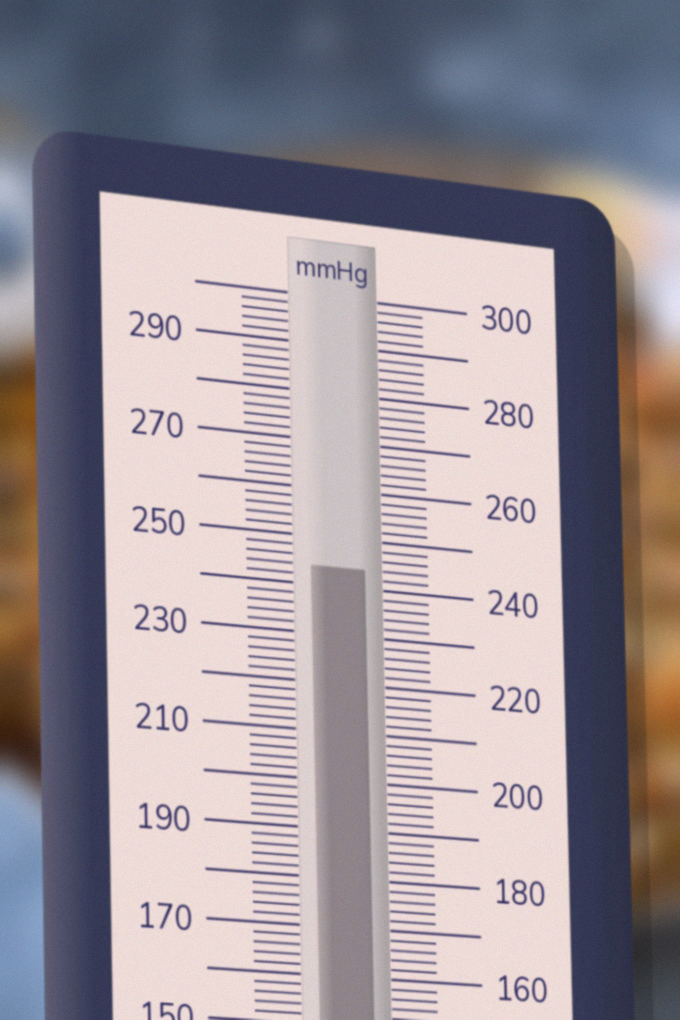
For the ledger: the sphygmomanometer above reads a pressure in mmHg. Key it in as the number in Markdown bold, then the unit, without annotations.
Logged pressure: **244** mmHg
